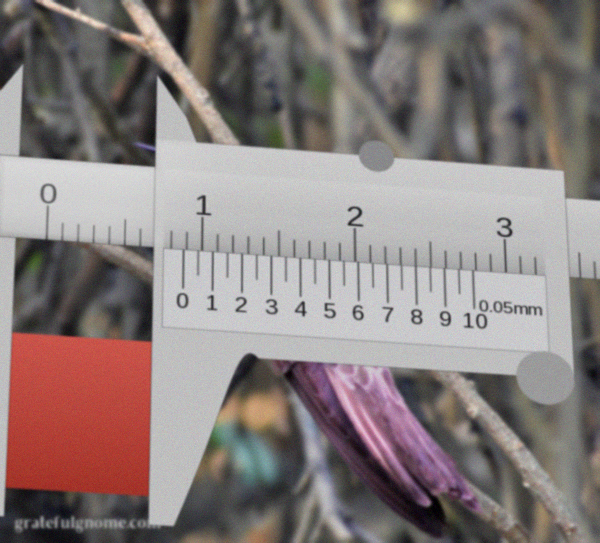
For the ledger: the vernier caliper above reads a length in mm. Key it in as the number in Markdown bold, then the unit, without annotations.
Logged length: **8.8** mm
